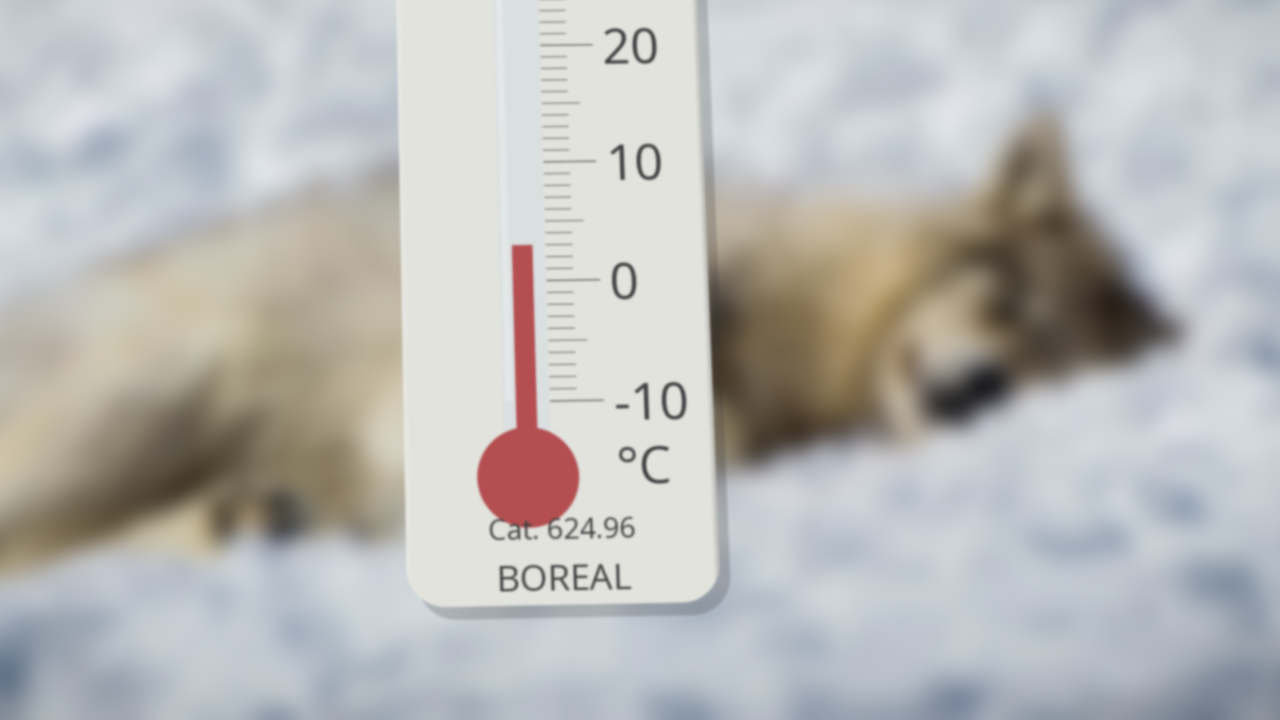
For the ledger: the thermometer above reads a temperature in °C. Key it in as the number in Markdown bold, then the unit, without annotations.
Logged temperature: **3** °C
